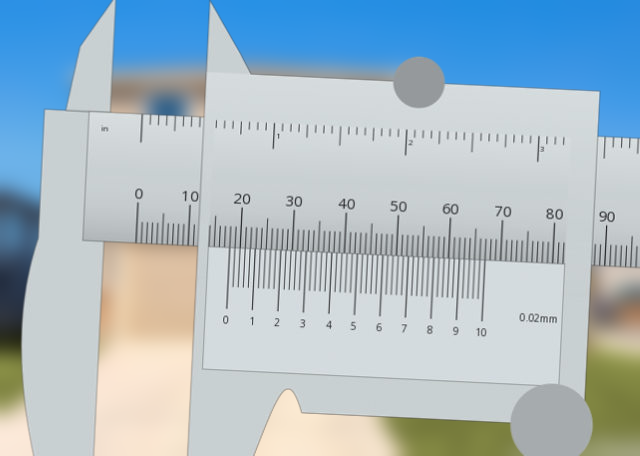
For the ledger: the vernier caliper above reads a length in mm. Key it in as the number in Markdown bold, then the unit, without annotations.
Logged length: **18.0** mm
